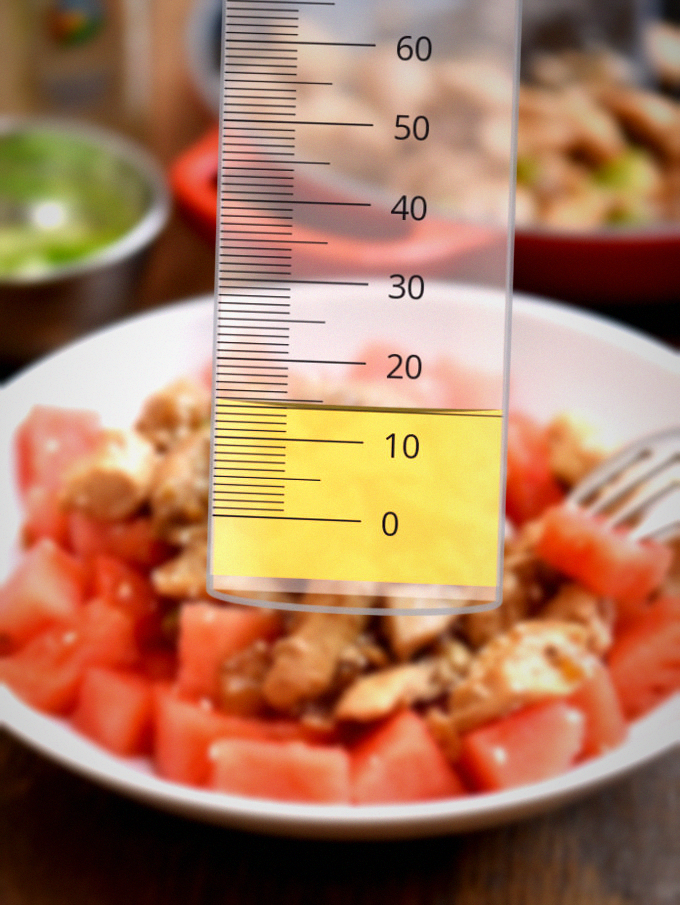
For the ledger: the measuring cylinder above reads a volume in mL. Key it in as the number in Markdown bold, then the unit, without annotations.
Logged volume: **14** mL
